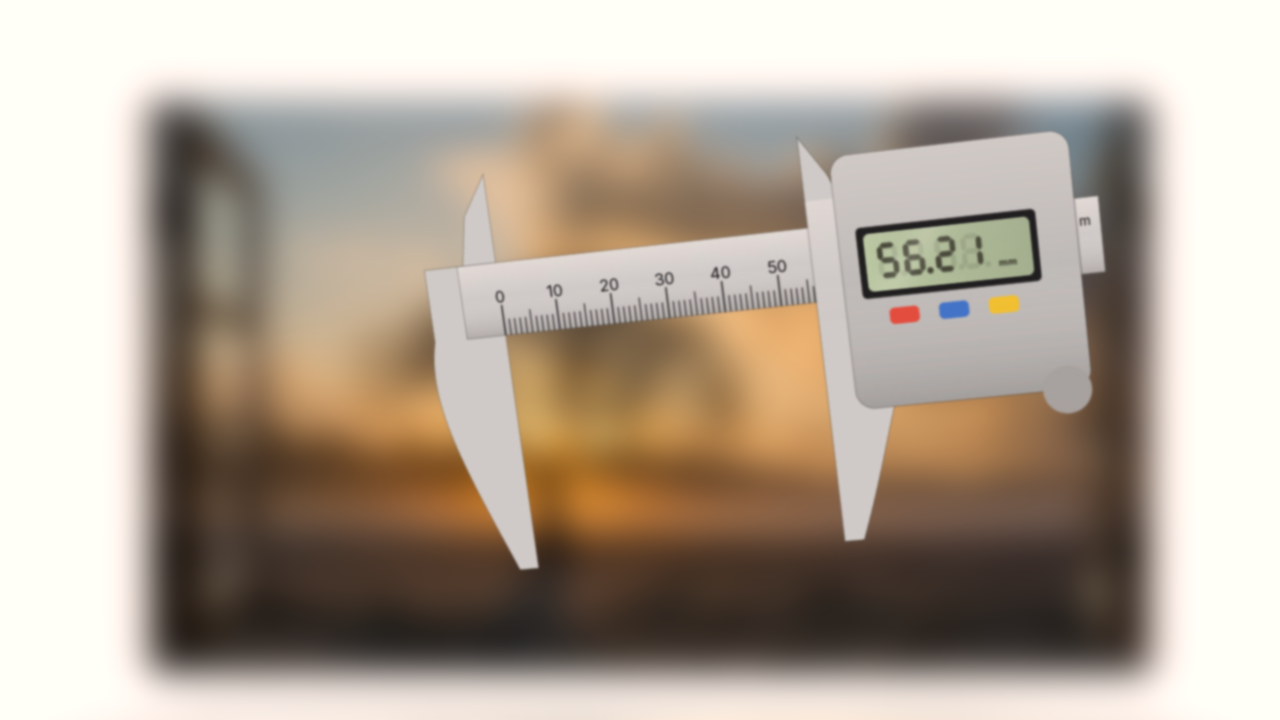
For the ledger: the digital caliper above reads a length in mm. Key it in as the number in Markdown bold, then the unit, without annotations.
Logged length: **56.21** mm
